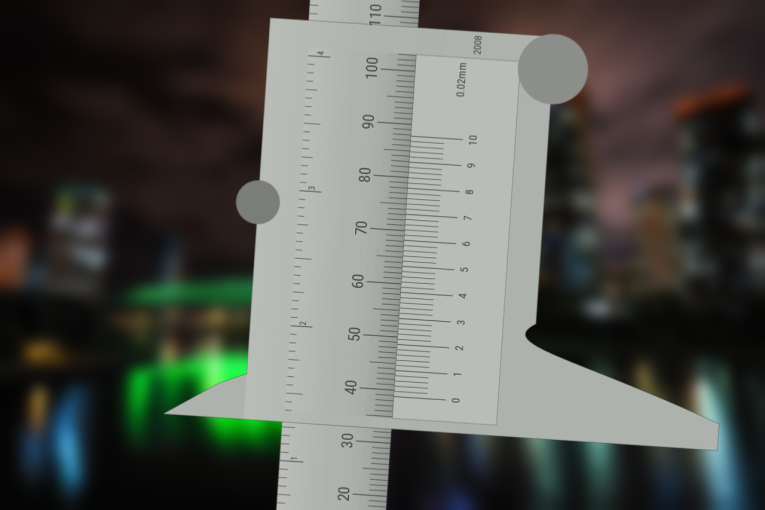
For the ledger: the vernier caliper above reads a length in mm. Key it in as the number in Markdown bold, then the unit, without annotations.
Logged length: **38.8** mm
